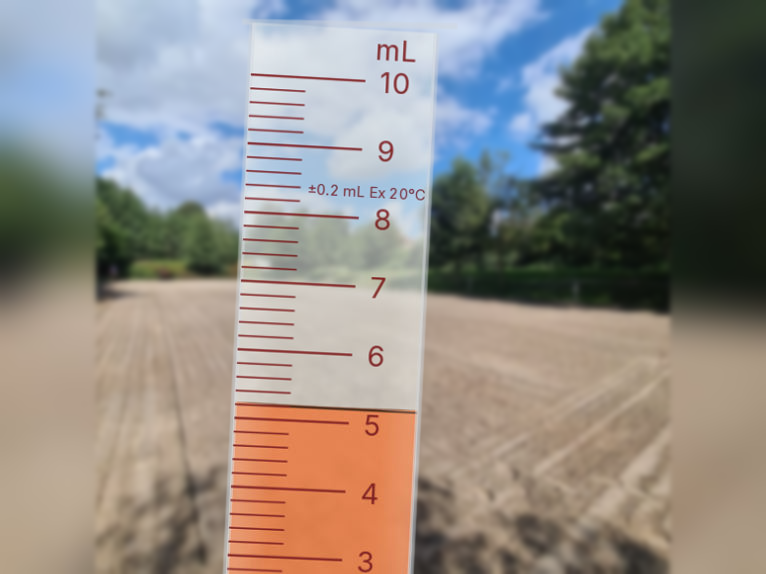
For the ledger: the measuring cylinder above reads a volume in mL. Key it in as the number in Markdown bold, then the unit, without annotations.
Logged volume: **5.2** mL
